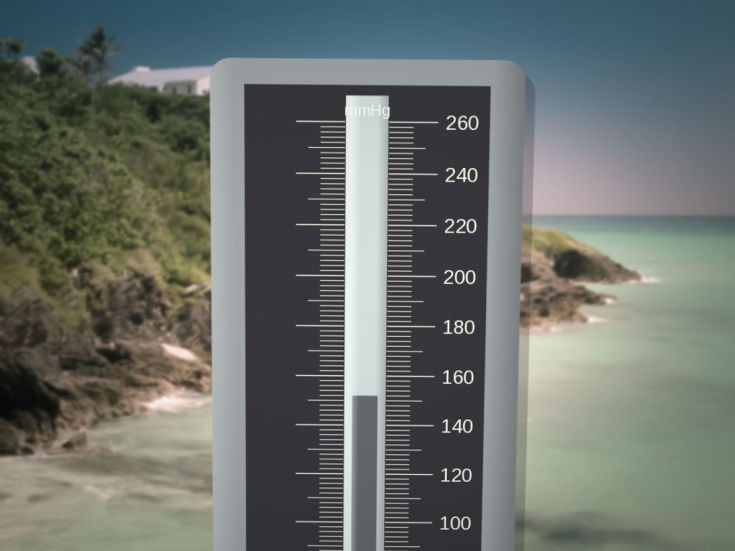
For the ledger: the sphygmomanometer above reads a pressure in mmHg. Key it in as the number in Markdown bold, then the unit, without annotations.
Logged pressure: **152** mmHg
